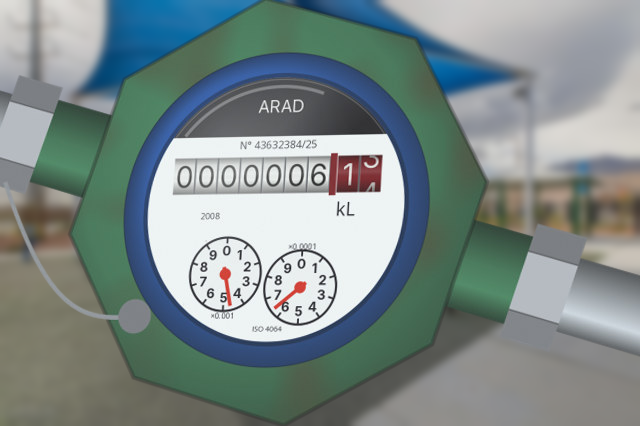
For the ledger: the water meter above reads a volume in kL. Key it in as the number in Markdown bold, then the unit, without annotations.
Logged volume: **6.1346** kL
